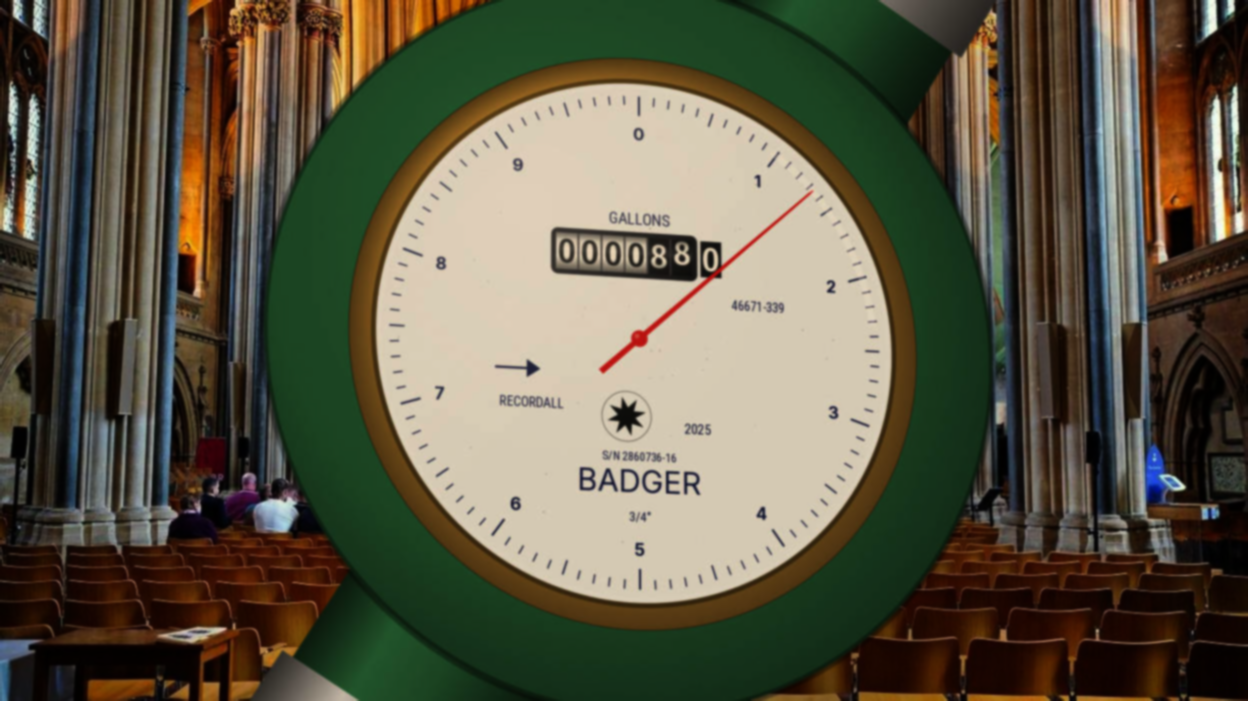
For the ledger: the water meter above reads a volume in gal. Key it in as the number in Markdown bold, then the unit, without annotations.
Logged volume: **881.3** gal
